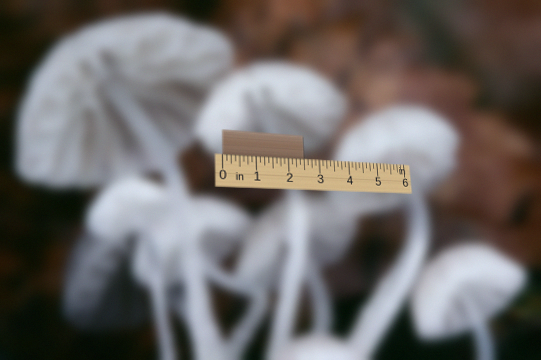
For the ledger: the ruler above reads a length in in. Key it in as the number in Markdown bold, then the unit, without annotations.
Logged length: **2.5** in
